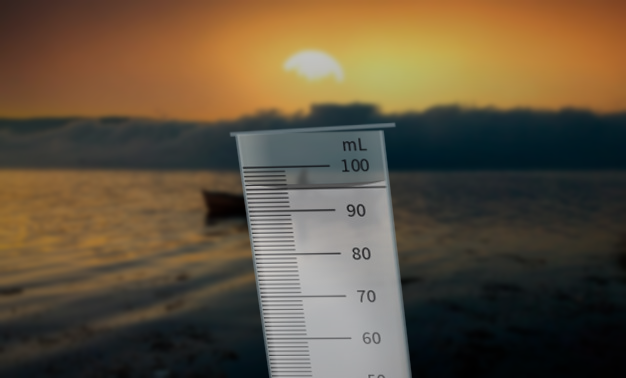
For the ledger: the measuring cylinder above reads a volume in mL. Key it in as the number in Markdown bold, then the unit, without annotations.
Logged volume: **95** mL
